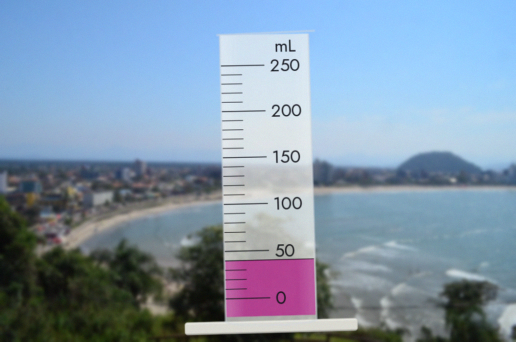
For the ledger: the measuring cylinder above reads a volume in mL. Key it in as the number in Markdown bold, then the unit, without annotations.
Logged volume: **40** mL
